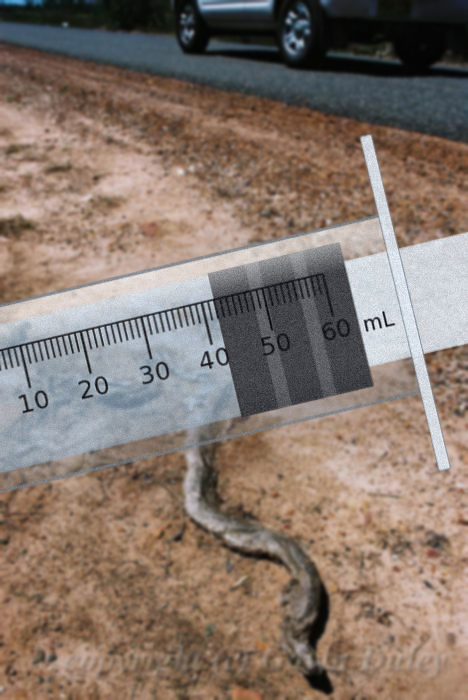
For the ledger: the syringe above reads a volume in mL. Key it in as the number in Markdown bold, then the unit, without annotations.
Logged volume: **42** mL
